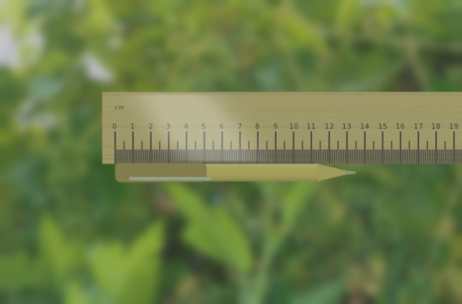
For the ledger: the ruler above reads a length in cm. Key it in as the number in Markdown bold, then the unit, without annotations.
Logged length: **13.5** cm
